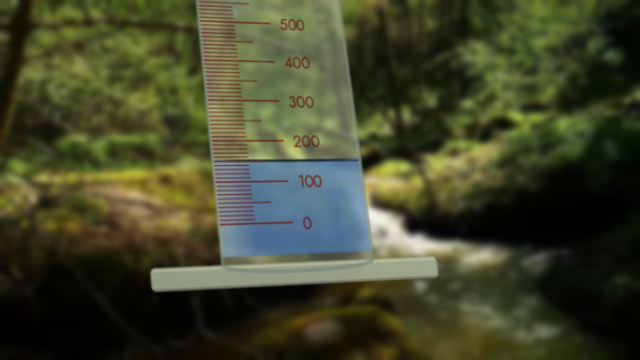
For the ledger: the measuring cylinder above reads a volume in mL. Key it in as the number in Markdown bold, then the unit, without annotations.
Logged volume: **150** mL
